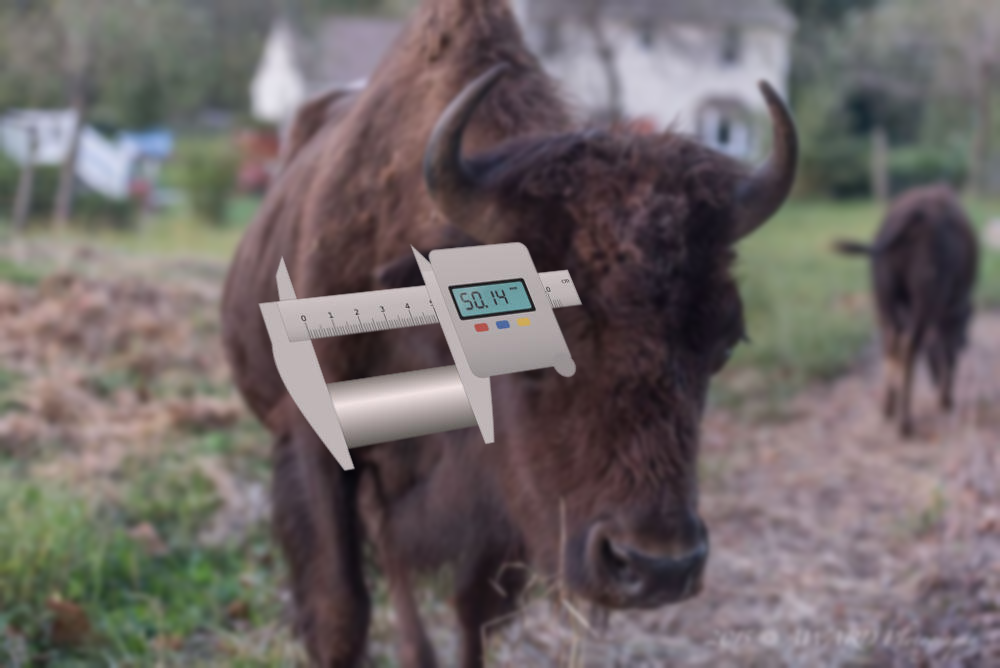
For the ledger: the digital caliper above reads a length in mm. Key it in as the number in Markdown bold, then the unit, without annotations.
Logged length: **50.14** mm
